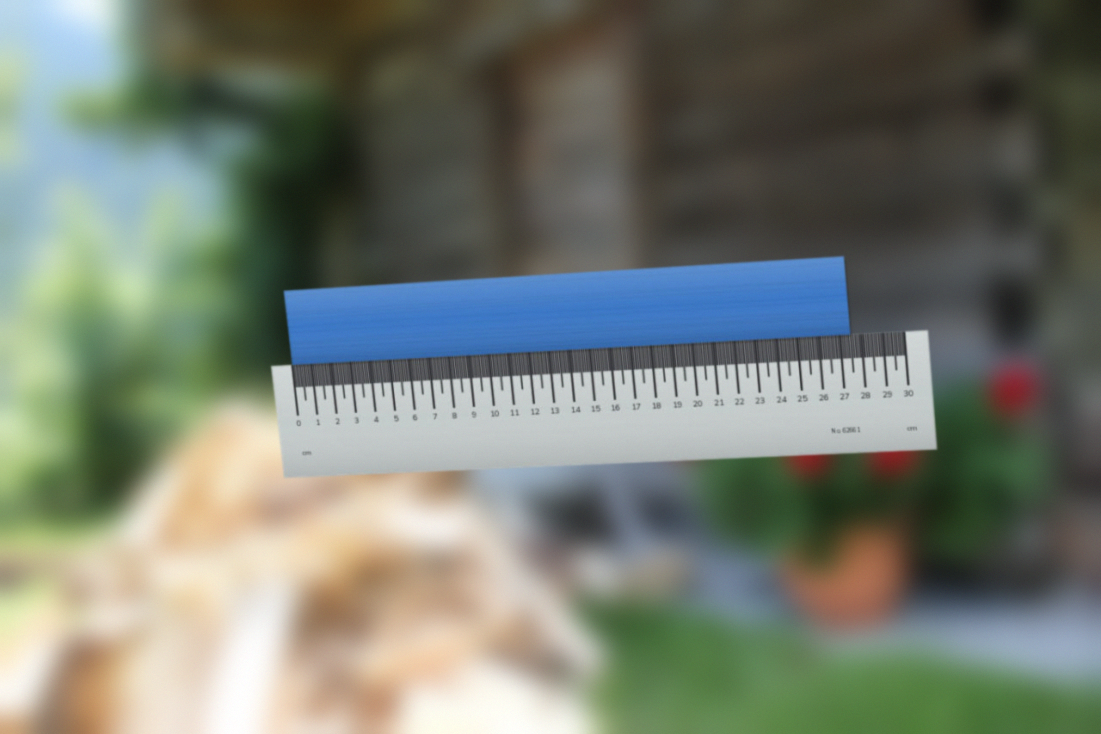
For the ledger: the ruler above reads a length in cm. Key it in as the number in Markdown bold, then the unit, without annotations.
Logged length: **27.5** cm
